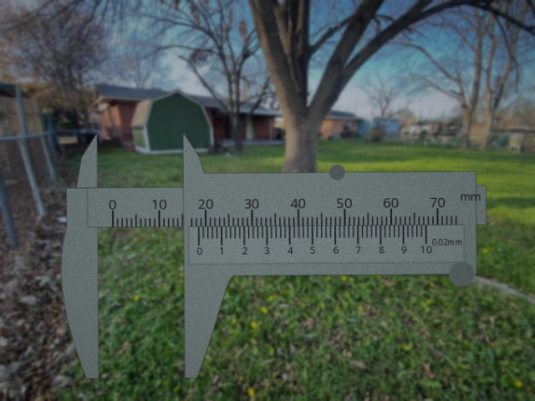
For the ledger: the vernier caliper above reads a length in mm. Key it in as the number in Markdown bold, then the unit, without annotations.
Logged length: **18.5** mm
